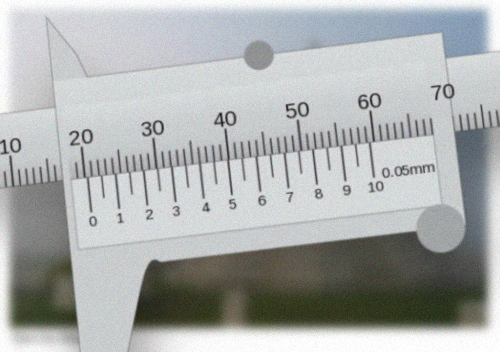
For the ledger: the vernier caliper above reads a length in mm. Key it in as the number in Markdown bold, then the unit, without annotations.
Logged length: **20.4** mm
